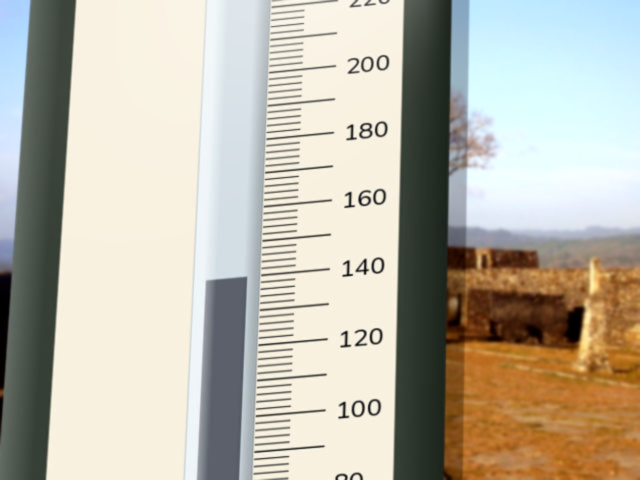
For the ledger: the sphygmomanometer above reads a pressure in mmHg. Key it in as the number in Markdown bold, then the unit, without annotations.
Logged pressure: **140** mmHg
